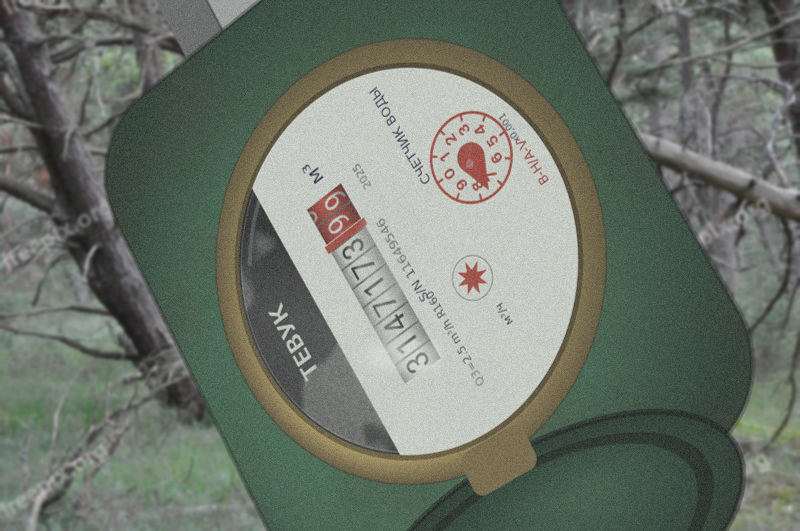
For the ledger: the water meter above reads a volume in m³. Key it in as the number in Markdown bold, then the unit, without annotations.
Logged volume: **3147173.987** m³
